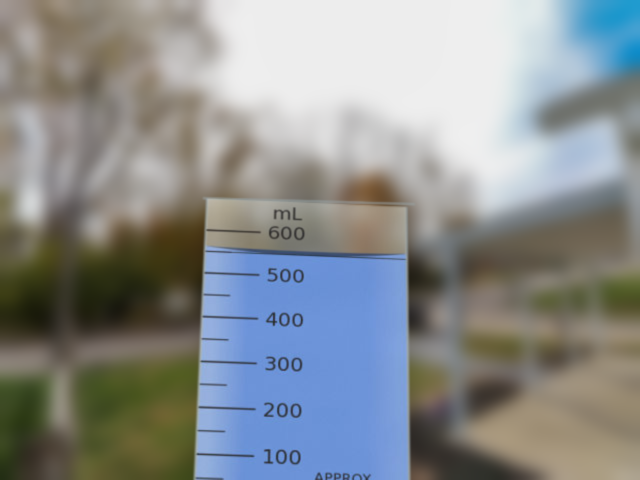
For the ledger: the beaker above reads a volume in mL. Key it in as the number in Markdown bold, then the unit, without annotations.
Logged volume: **550** mL
